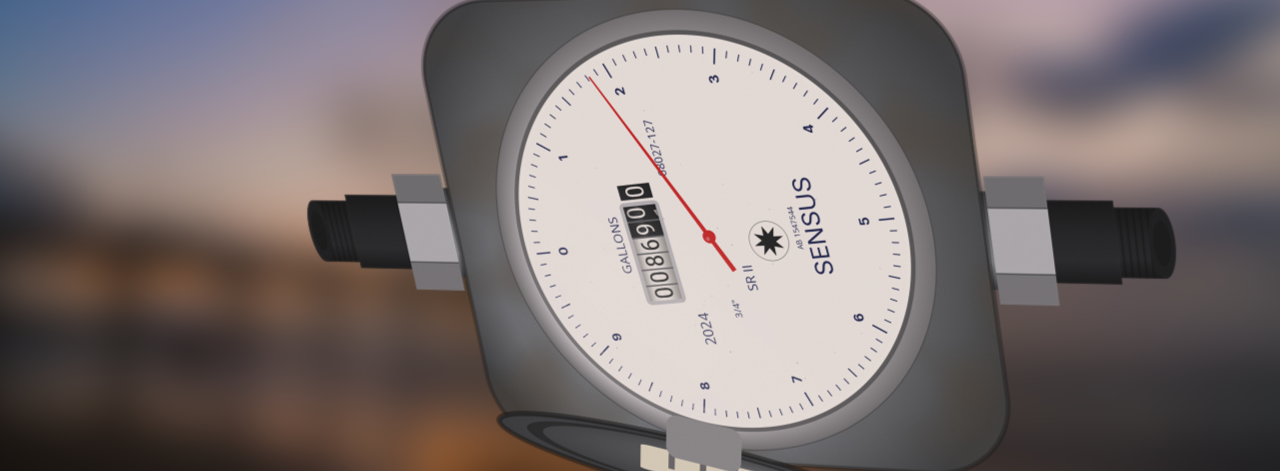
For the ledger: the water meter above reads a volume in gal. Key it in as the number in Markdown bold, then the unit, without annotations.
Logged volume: **86901.8** gal
